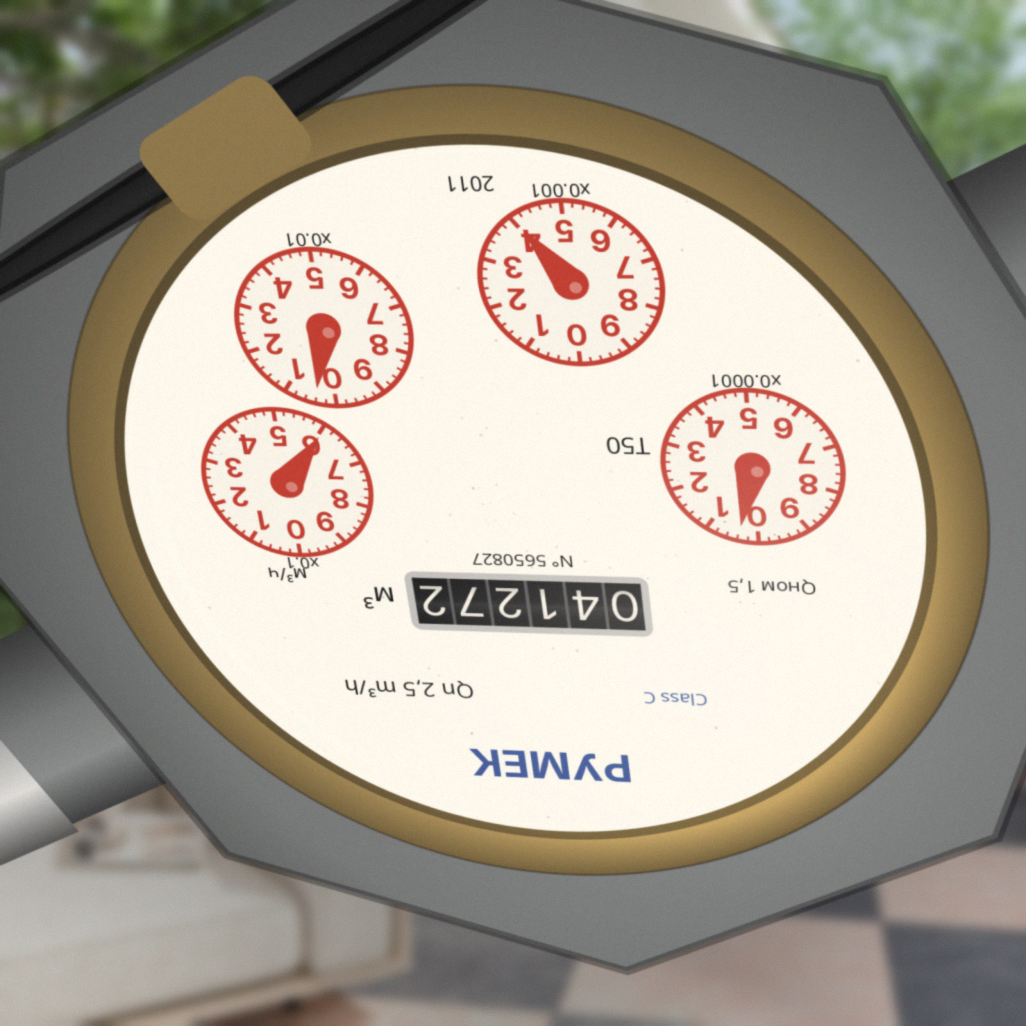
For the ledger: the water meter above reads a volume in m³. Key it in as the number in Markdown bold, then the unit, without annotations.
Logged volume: **41272.6040** m³
